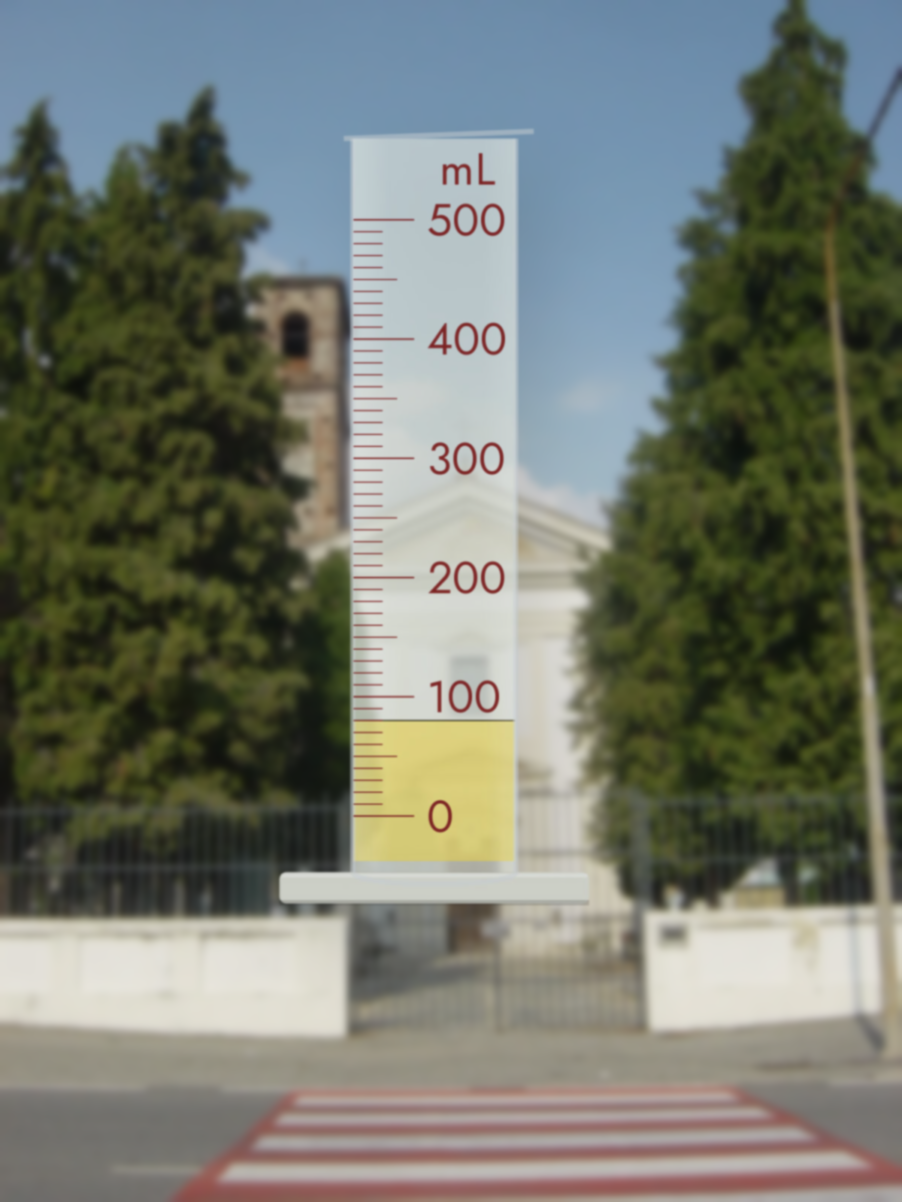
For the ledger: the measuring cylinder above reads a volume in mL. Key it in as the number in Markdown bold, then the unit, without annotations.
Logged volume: **80** mL
